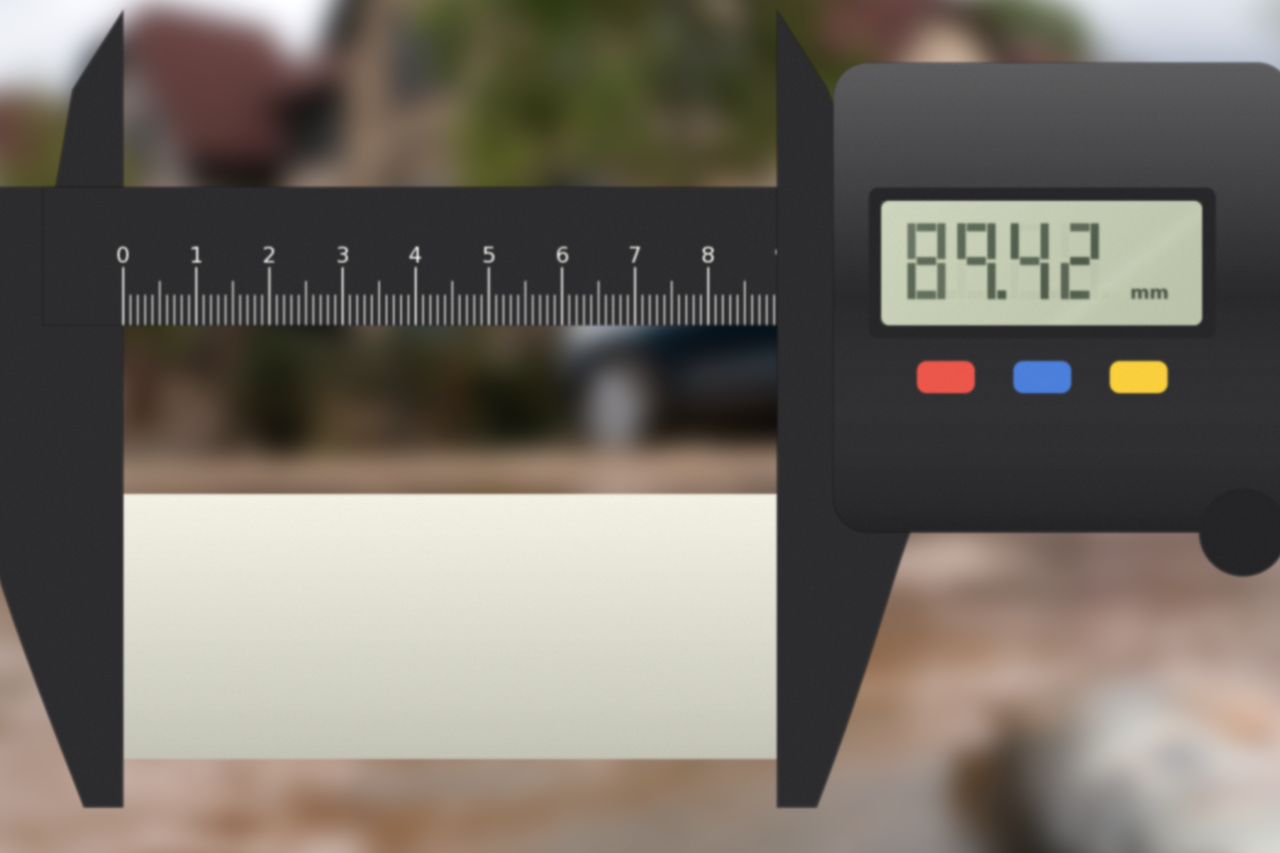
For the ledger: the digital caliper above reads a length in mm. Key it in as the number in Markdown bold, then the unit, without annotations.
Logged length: **89.42** mm
